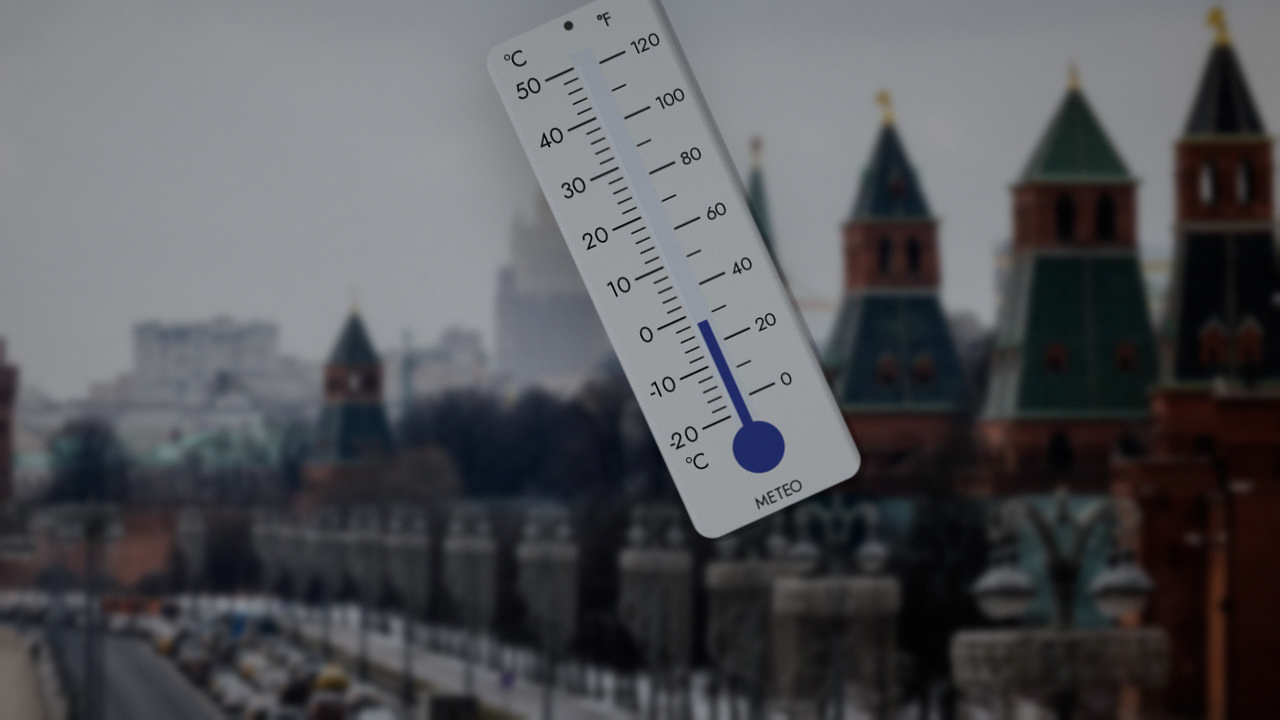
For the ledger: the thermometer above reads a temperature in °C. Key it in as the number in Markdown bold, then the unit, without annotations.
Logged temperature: **-2** °C
